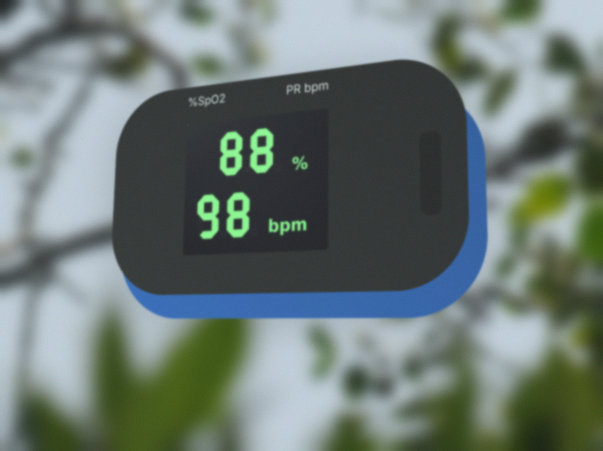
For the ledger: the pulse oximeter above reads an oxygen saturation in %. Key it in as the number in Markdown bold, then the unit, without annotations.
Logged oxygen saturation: **88** %
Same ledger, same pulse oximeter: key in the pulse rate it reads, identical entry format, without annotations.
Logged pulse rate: **98** bpm
